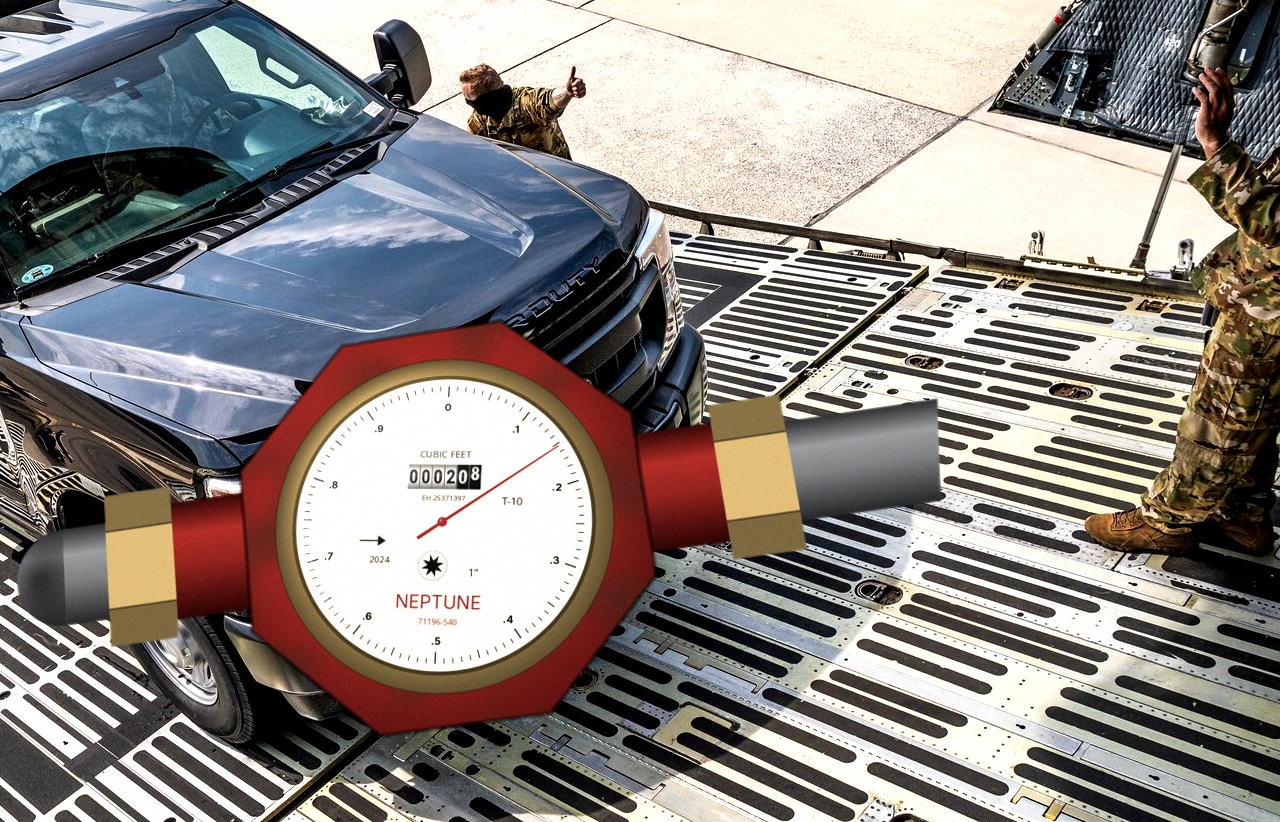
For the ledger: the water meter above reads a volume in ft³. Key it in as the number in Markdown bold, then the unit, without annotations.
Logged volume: **208.15** ft³
